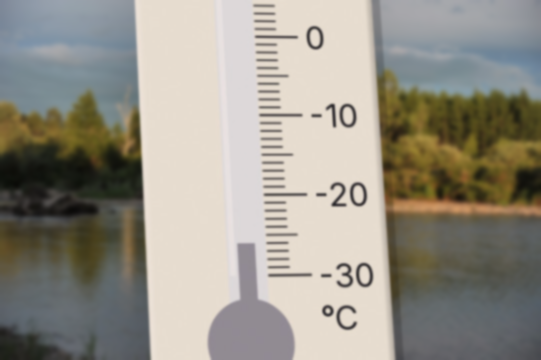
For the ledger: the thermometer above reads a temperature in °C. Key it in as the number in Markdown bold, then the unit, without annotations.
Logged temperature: **-26** °C
